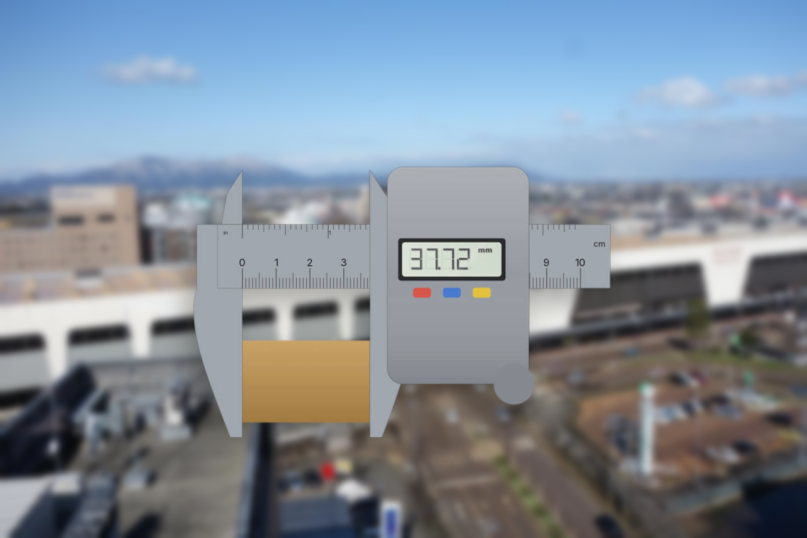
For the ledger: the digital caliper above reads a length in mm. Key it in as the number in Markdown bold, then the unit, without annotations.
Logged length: **37.72** mm
